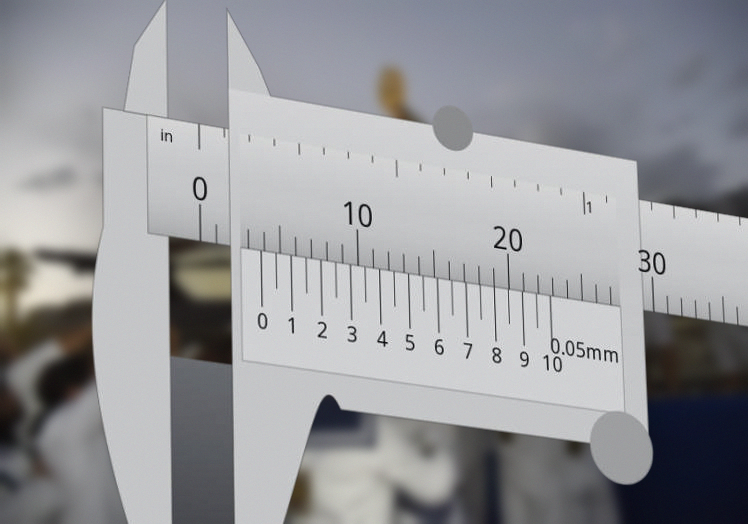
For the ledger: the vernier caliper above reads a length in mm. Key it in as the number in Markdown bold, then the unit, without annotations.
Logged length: **3.8** mm
